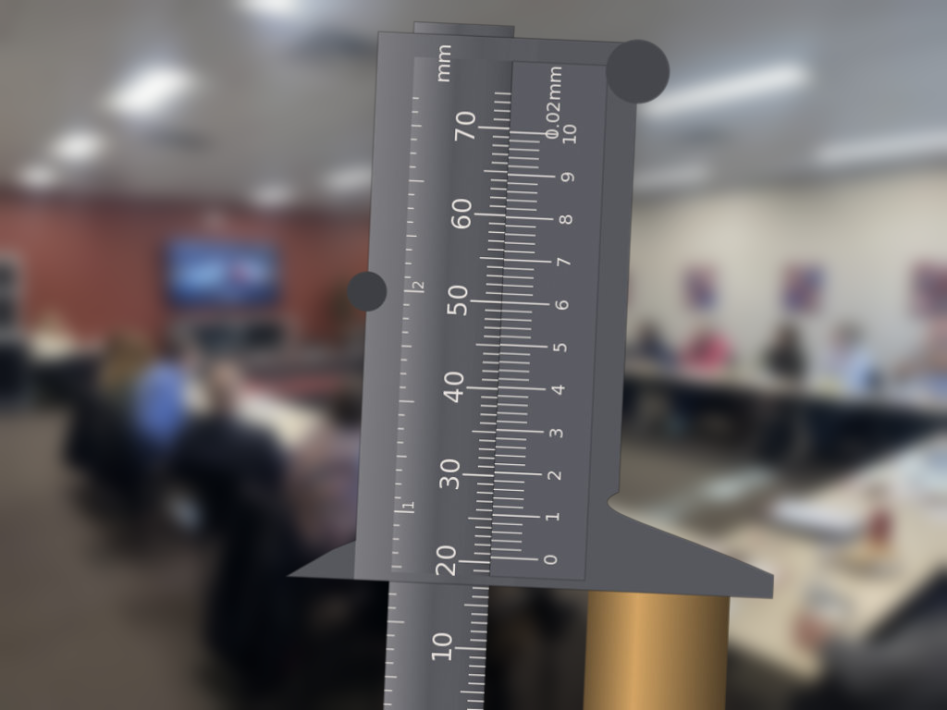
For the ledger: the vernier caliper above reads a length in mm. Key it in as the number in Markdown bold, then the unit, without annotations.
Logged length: **20.6** mm
